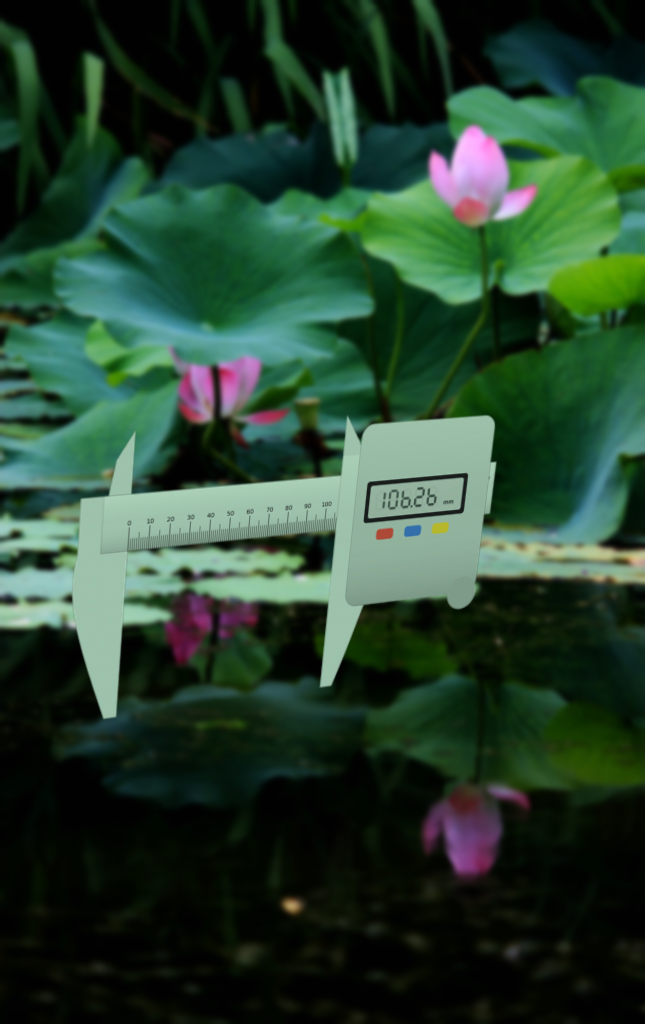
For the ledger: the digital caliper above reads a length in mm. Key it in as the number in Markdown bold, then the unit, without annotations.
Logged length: **106.26** mm
